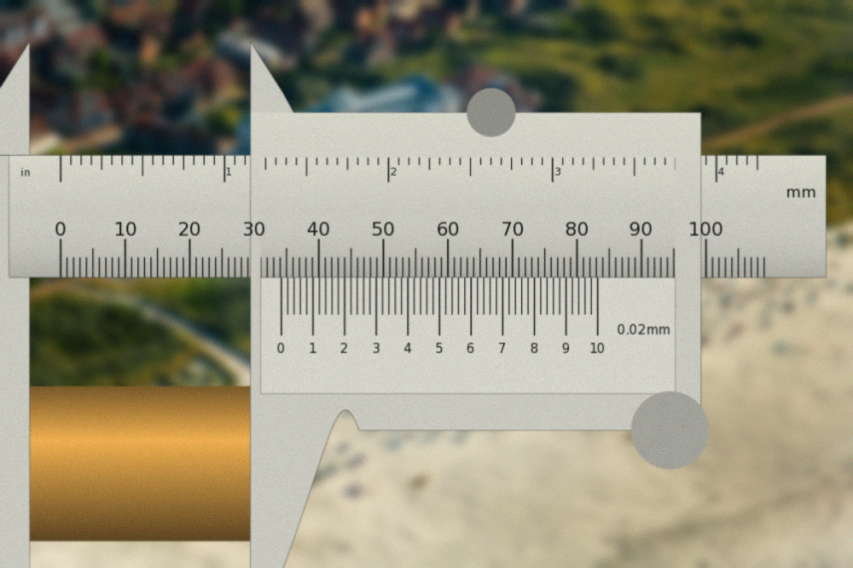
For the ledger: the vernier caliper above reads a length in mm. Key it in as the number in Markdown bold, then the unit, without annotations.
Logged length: **34.2** mm
